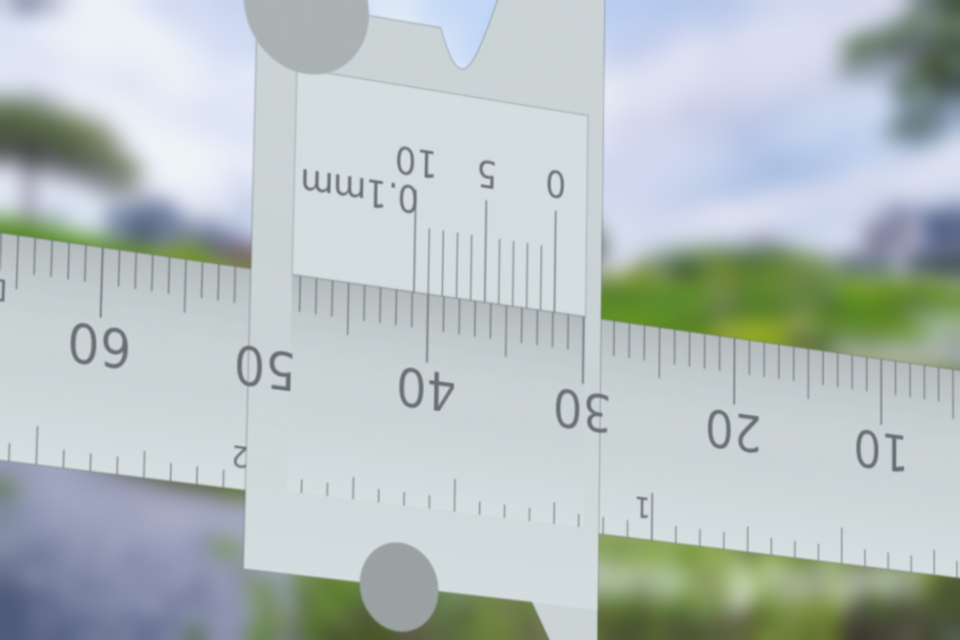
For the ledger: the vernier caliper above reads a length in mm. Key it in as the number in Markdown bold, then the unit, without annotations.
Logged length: **31.9** mm
